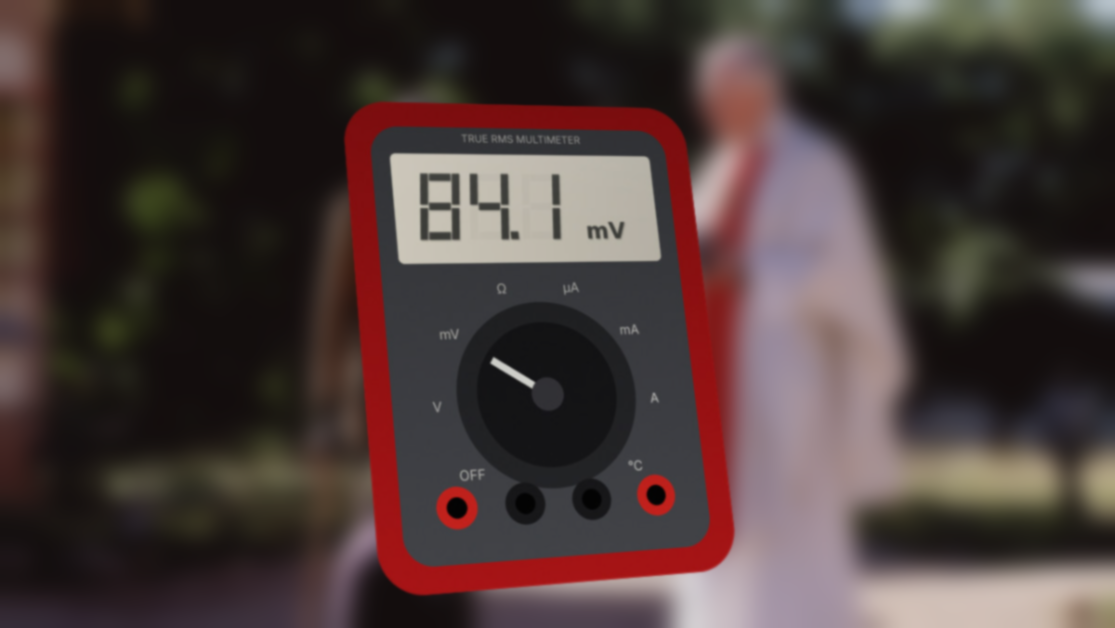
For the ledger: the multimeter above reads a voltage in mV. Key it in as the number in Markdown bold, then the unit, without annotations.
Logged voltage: **84.1** mV
